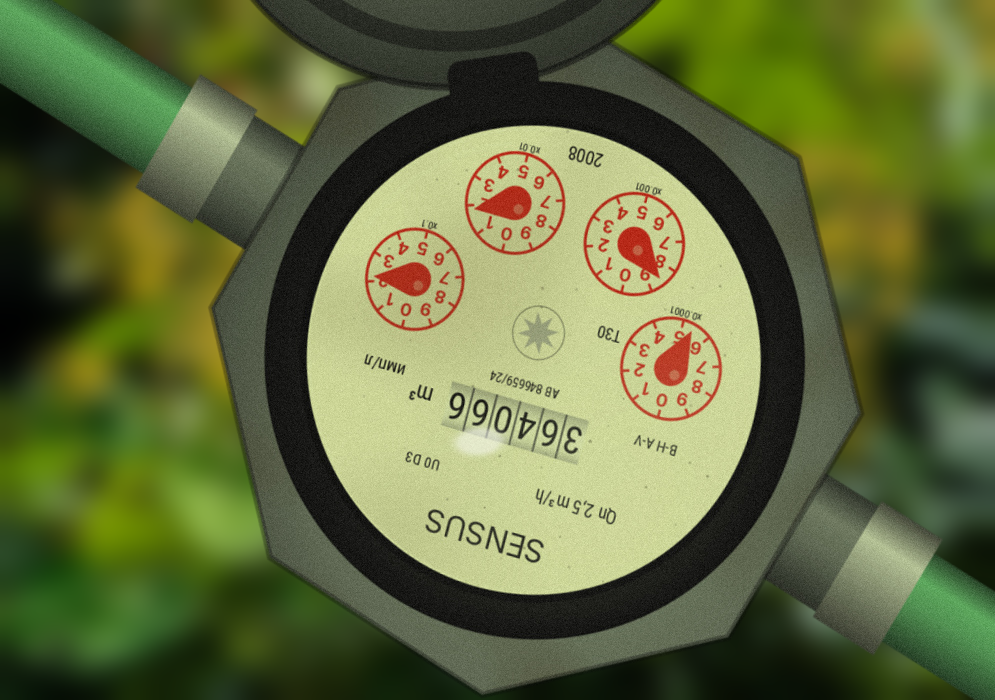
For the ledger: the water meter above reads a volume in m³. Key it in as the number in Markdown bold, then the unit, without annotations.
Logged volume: **364066.2185** m³
